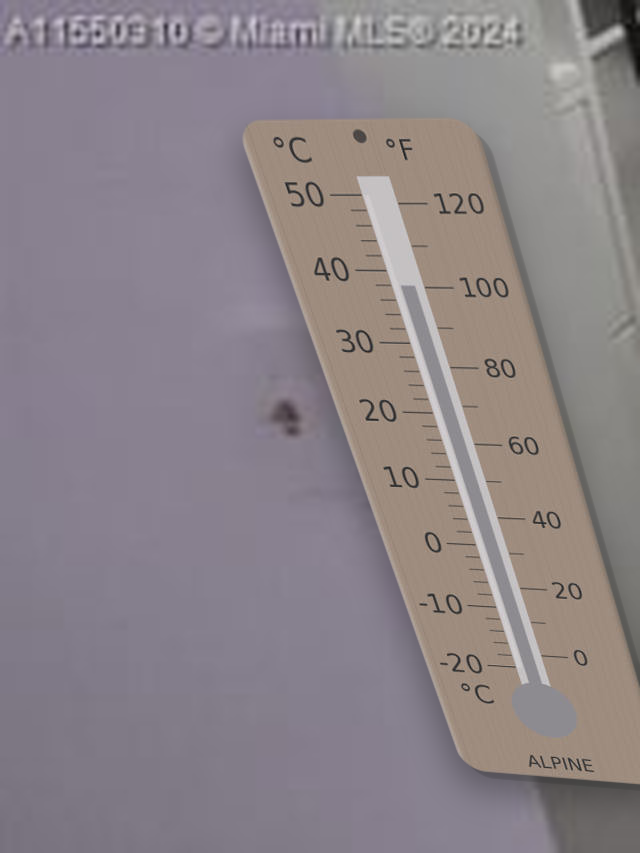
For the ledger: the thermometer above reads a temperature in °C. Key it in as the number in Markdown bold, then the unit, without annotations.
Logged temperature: **38** °C
